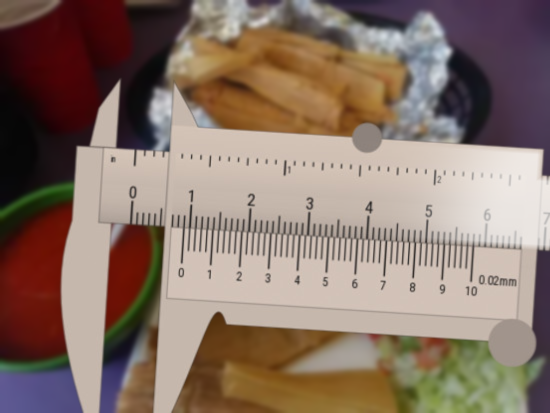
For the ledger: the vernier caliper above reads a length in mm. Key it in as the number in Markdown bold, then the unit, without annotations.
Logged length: **9.0** mm
